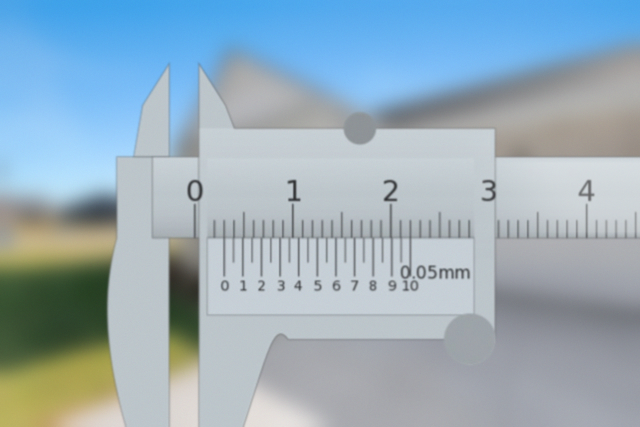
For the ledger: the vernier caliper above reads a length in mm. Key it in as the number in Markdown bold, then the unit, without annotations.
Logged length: **3.0** mm
